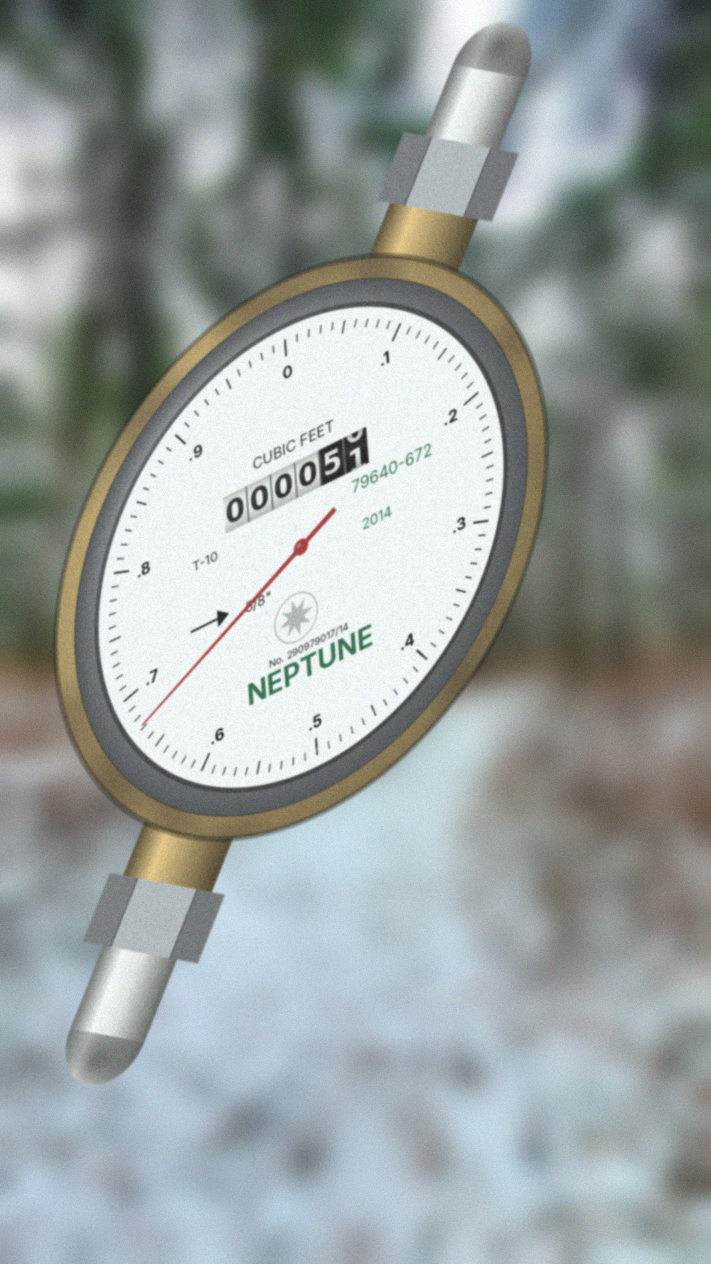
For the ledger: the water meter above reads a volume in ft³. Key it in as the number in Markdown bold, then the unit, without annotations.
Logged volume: **50.67** ft³
